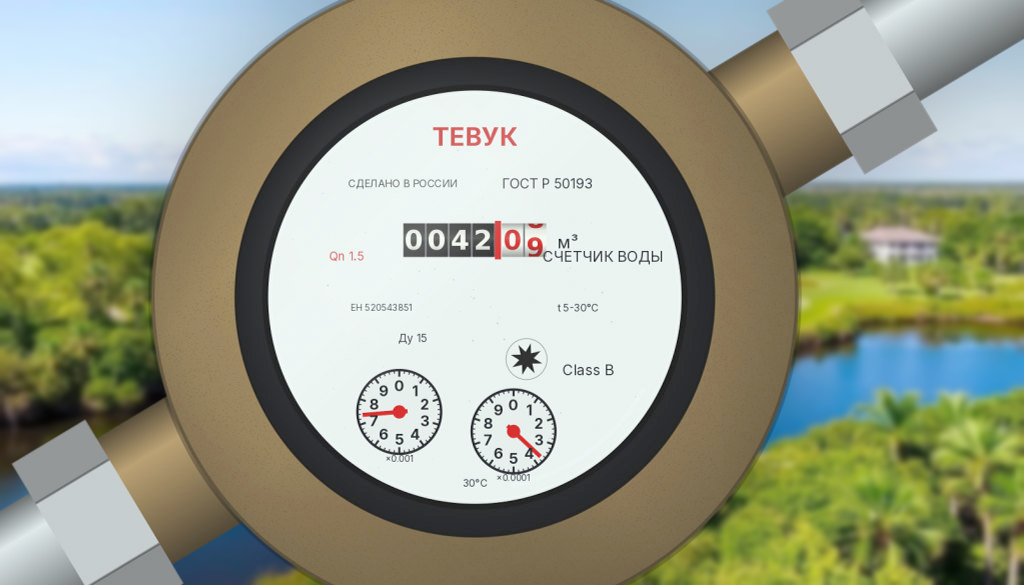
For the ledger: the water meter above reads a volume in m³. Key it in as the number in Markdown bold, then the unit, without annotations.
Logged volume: **42.0873** m³
